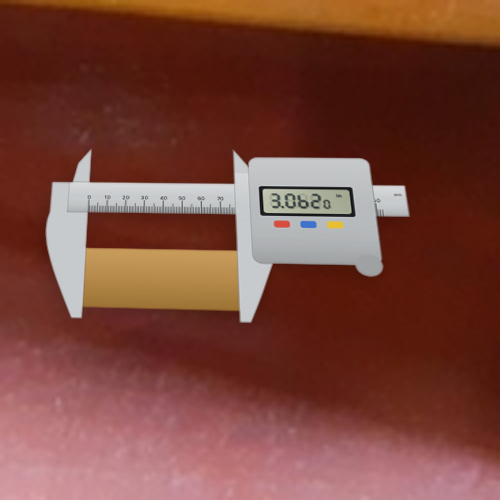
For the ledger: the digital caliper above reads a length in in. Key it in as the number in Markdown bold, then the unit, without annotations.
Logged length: **3.0620** in
